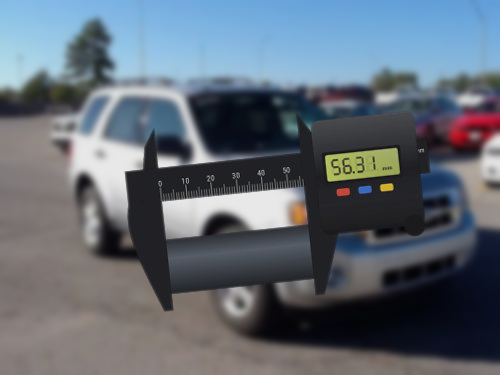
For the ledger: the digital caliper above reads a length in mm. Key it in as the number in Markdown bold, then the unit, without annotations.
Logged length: **56.31** mm
